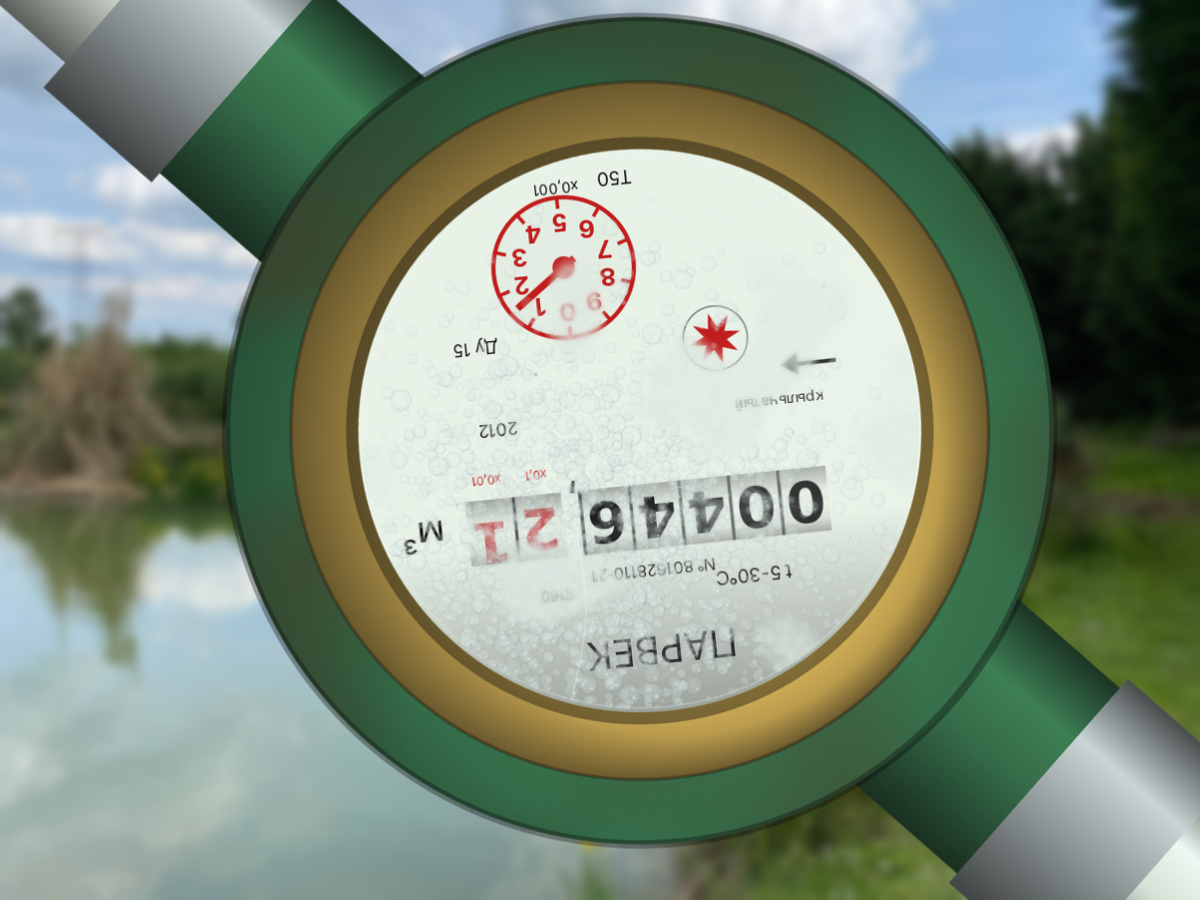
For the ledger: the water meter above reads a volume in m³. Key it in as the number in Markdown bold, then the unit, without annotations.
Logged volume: **446.211** m³
